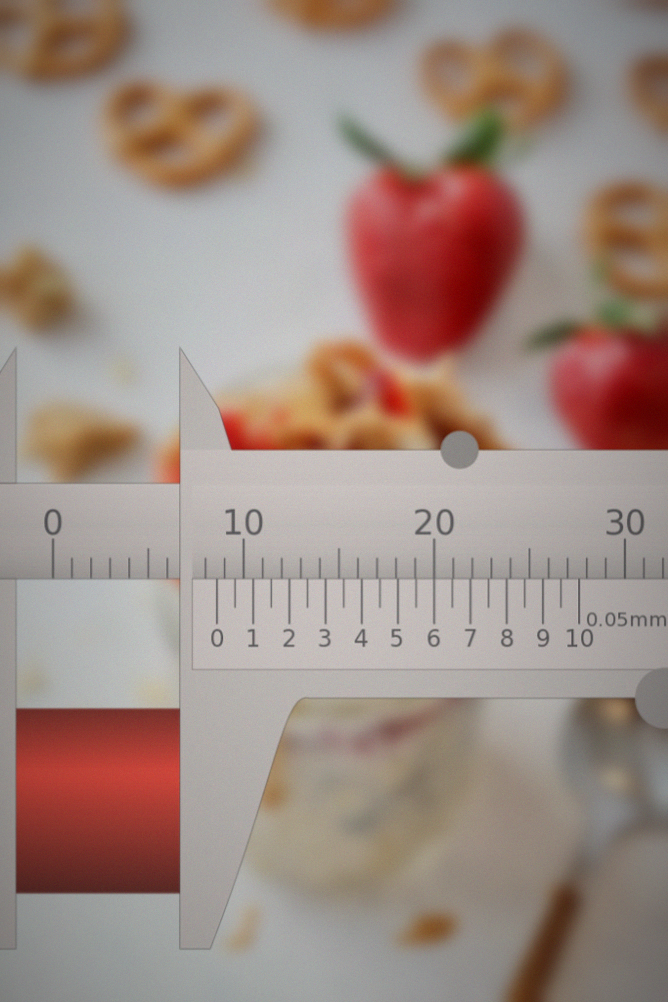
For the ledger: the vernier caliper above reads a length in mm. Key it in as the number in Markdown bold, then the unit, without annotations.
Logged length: **8.6** mm
